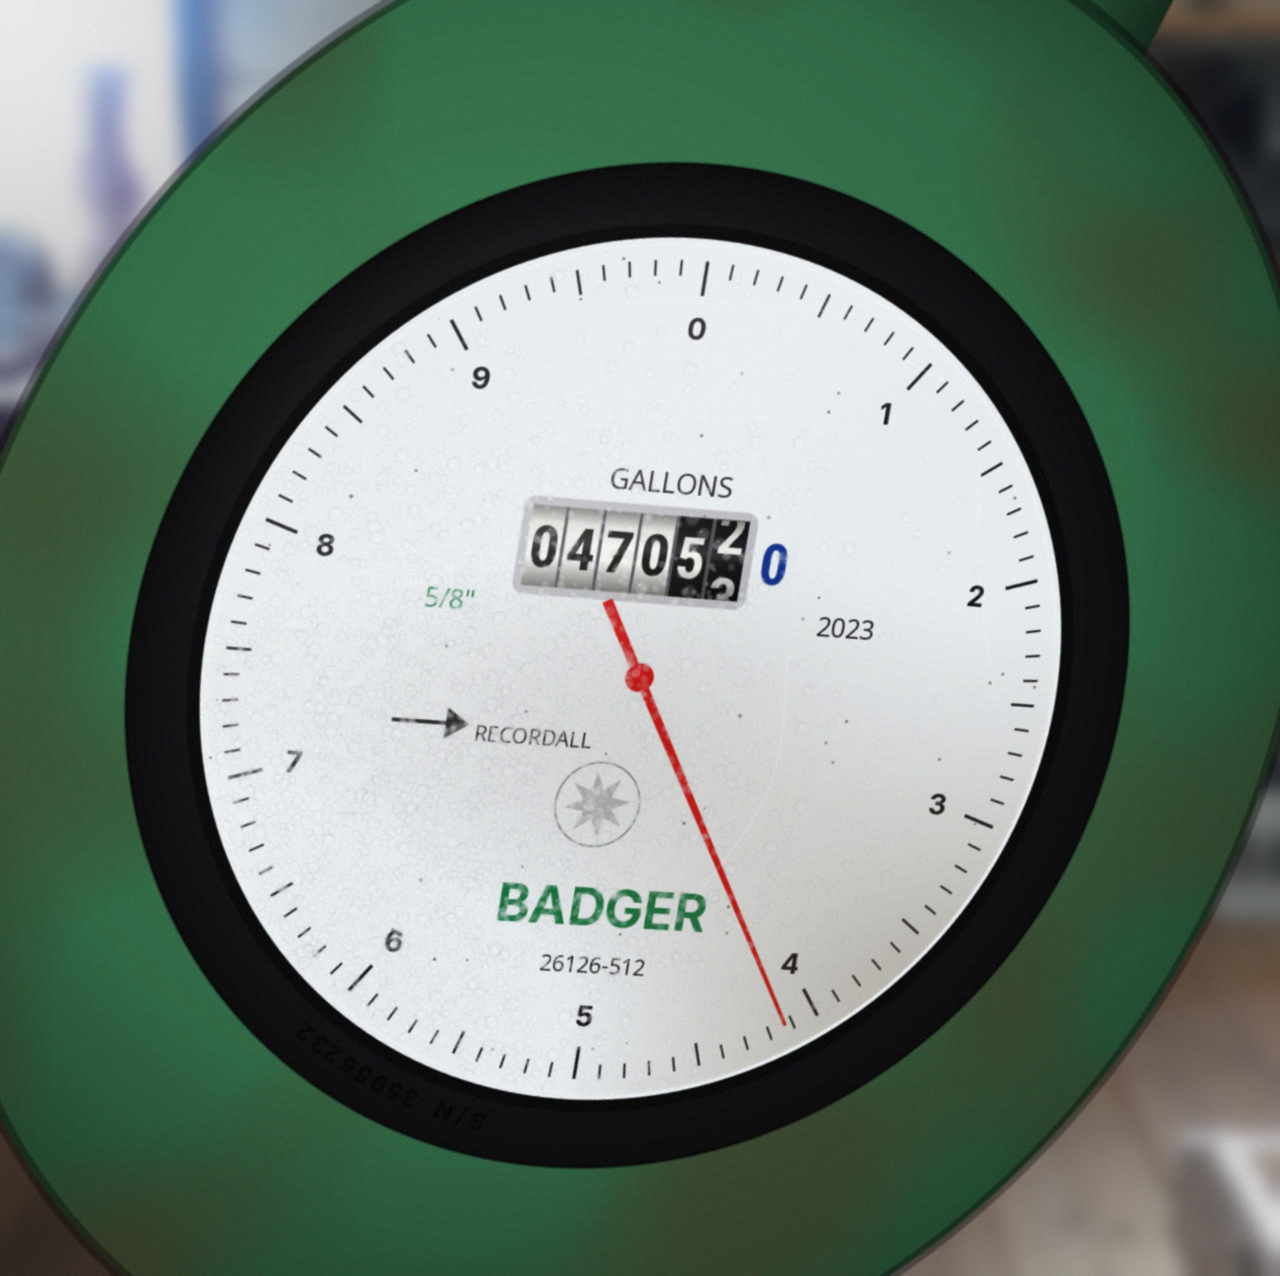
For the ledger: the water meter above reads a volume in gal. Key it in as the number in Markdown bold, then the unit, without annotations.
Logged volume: **470524.1** gal
